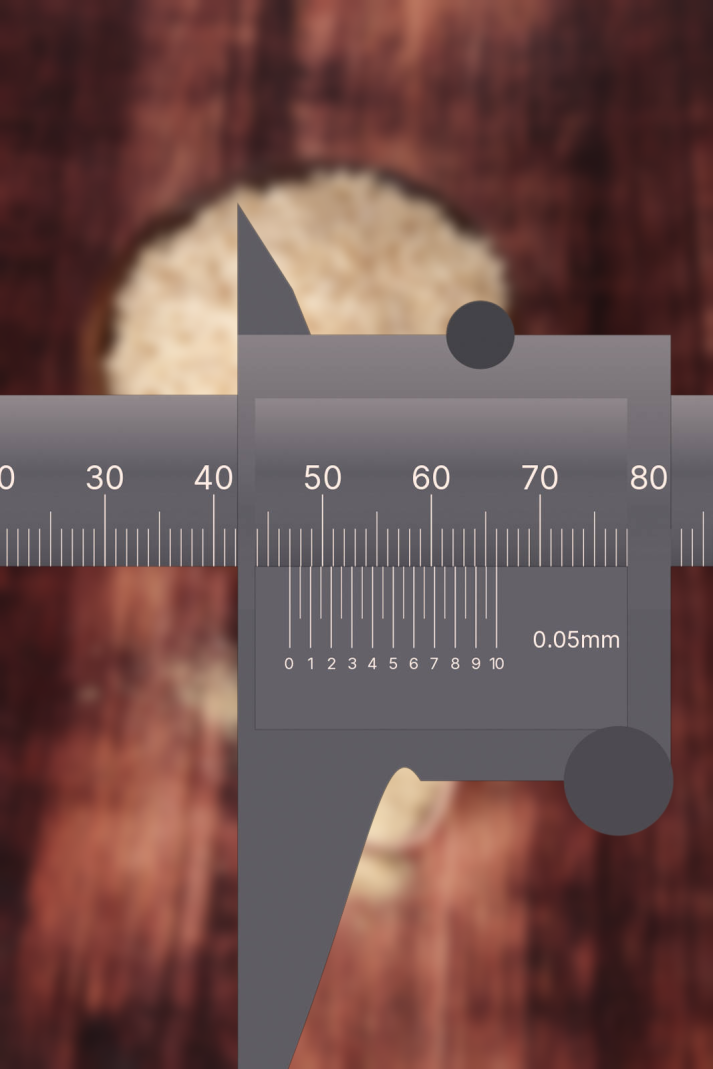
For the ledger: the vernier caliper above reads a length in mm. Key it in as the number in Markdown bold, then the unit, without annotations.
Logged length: **47.0** mm
